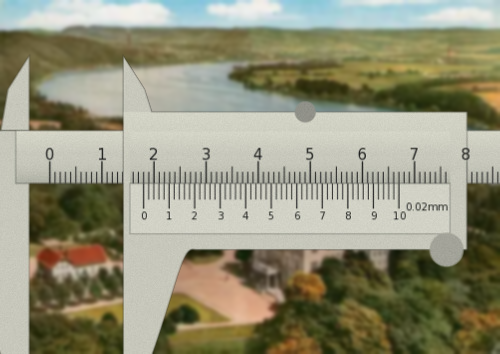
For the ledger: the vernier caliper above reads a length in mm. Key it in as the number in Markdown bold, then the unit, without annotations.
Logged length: **18.0** mm
